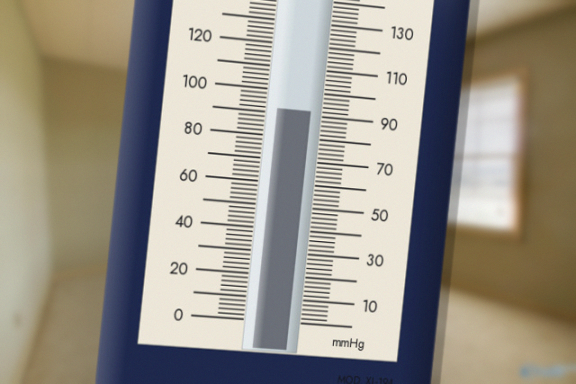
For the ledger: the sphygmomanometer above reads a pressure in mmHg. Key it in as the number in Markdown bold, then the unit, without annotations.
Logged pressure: **92** mmHg
